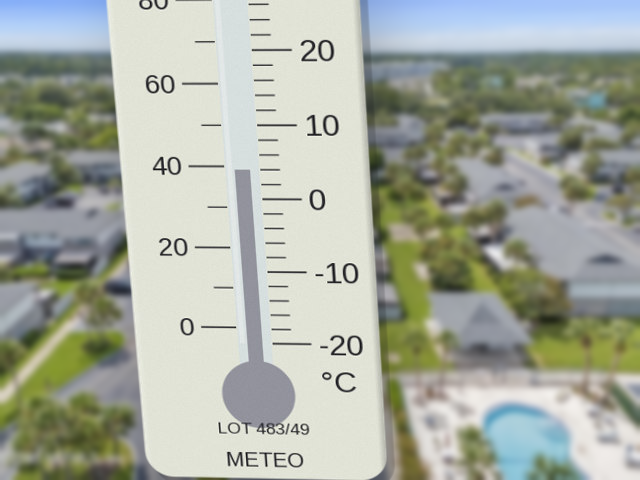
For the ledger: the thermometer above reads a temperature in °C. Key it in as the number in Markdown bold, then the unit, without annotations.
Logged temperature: **4** °C
